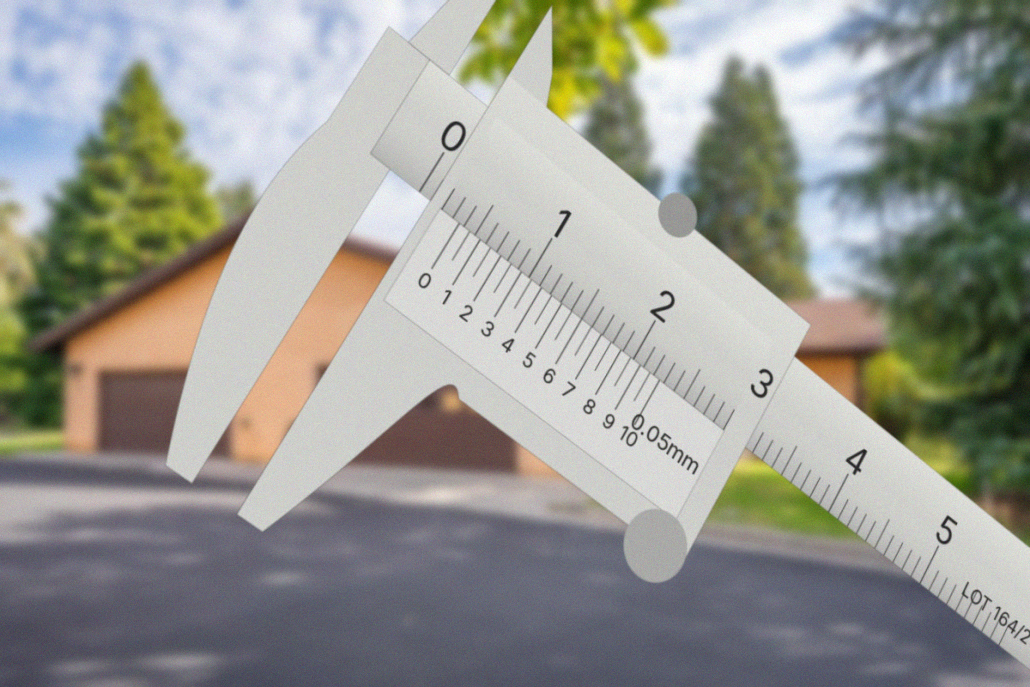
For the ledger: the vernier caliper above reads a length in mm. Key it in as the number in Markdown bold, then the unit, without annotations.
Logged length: **3.6** mm
